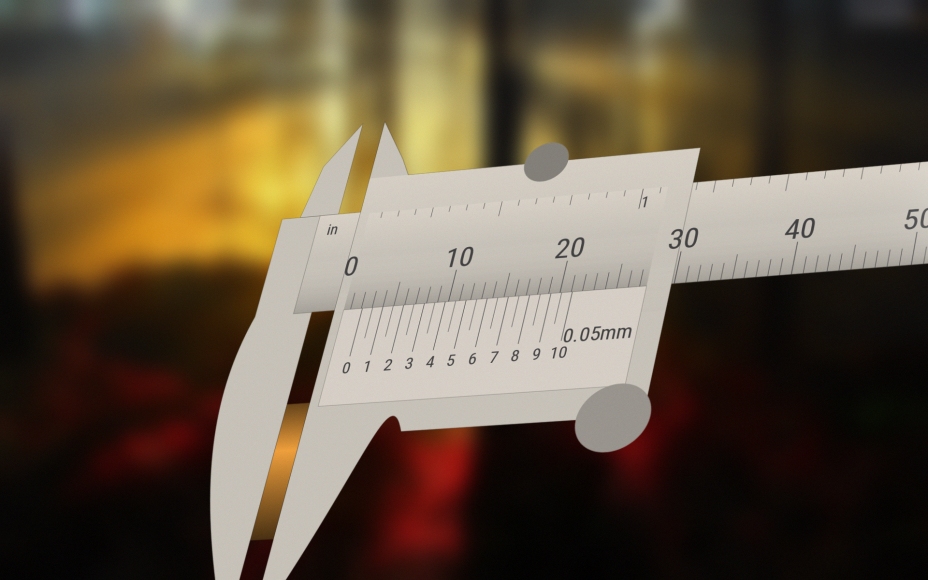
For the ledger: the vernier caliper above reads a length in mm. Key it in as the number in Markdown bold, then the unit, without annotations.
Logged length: **2.1** mm
